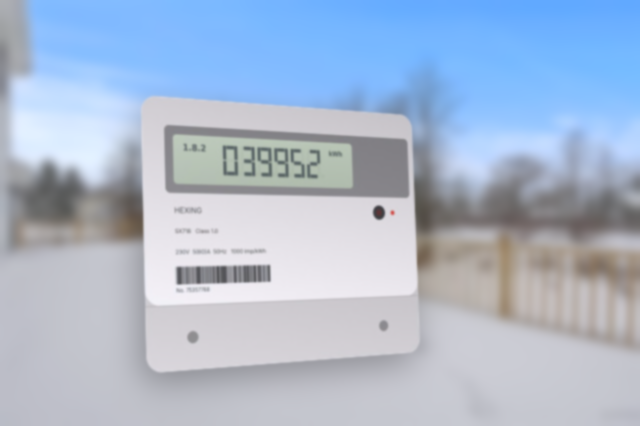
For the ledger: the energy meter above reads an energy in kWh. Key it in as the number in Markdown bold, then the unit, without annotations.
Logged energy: **39952** kWh
